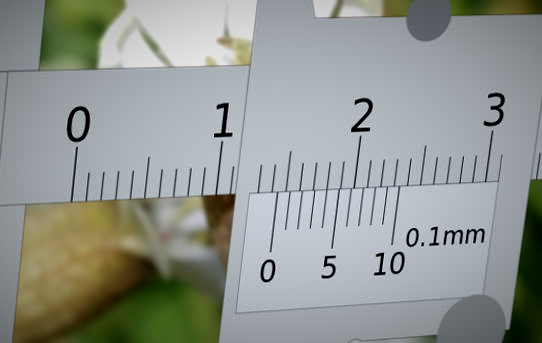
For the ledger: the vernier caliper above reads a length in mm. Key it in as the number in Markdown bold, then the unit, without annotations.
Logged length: **14.4** mm
